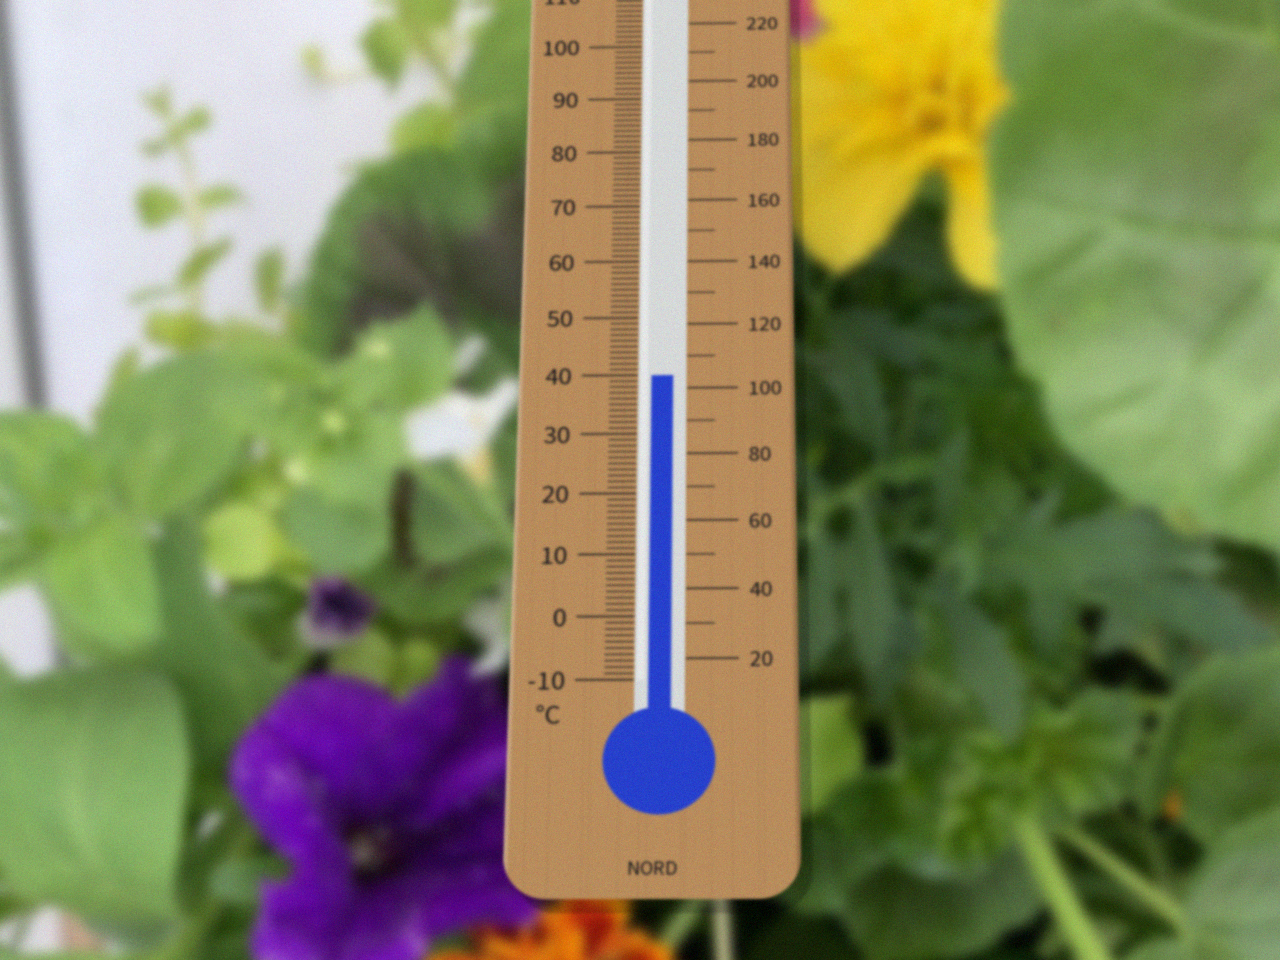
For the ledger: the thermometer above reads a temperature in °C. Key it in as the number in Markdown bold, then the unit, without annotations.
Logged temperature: **40** °C
